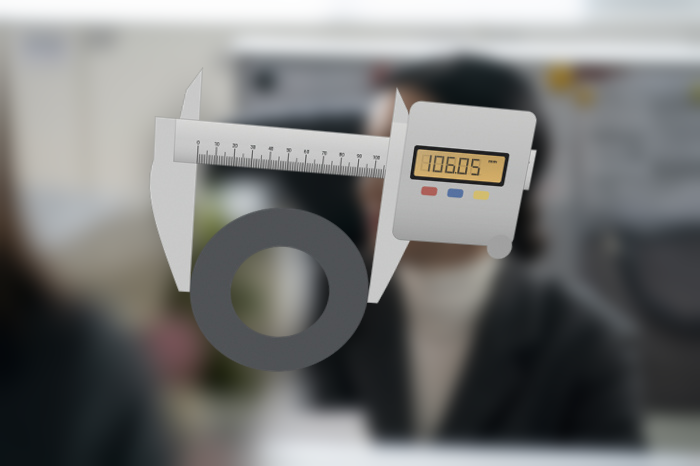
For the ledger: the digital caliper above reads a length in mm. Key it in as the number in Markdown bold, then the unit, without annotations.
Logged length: **106.05** mm
